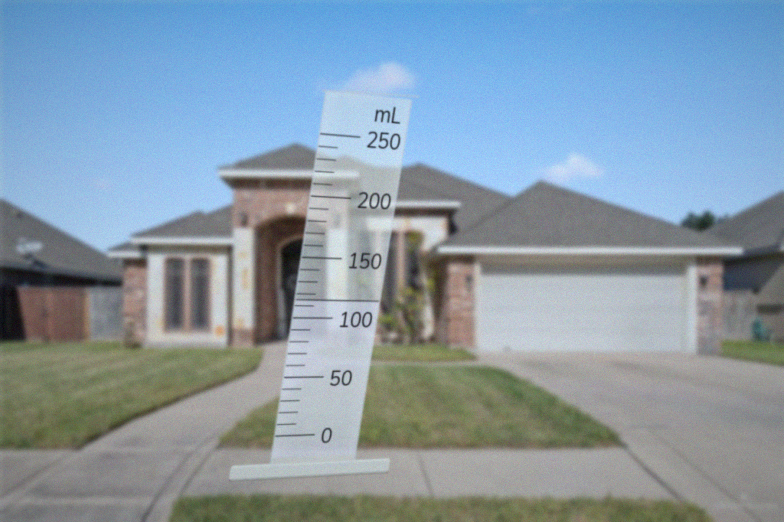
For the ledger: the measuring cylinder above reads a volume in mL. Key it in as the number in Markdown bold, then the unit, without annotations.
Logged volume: **115** mL
